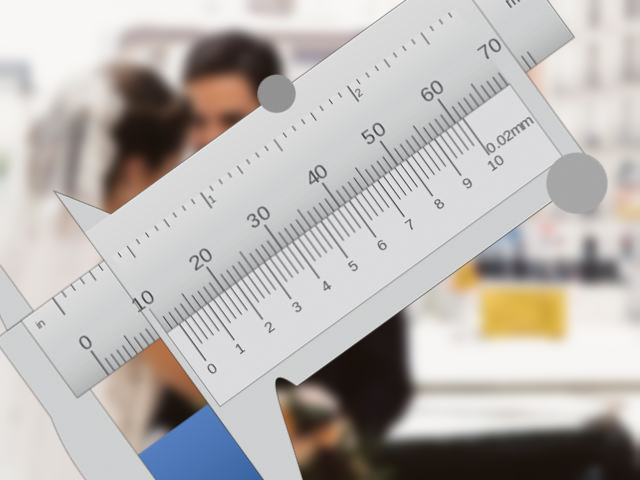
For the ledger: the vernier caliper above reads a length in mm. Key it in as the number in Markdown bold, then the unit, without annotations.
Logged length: **12.2** mm
